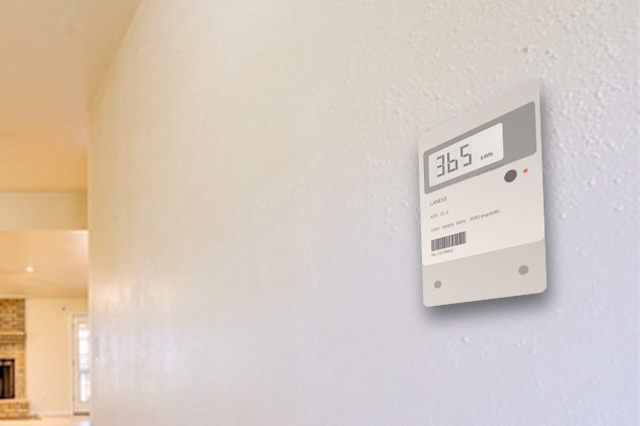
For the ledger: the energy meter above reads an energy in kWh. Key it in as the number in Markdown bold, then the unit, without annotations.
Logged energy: **365** kWh
